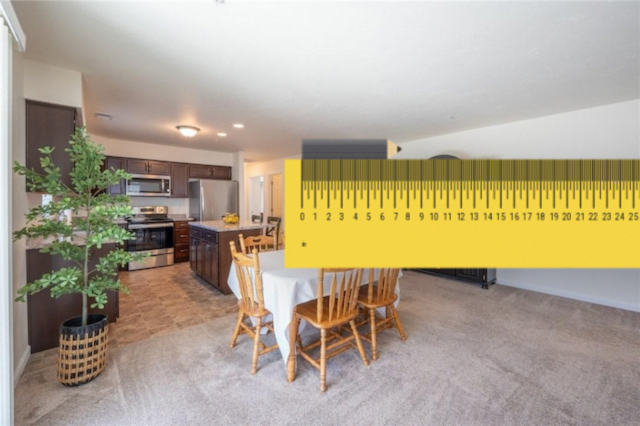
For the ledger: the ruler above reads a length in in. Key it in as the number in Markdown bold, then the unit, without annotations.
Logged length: **7.5** in
